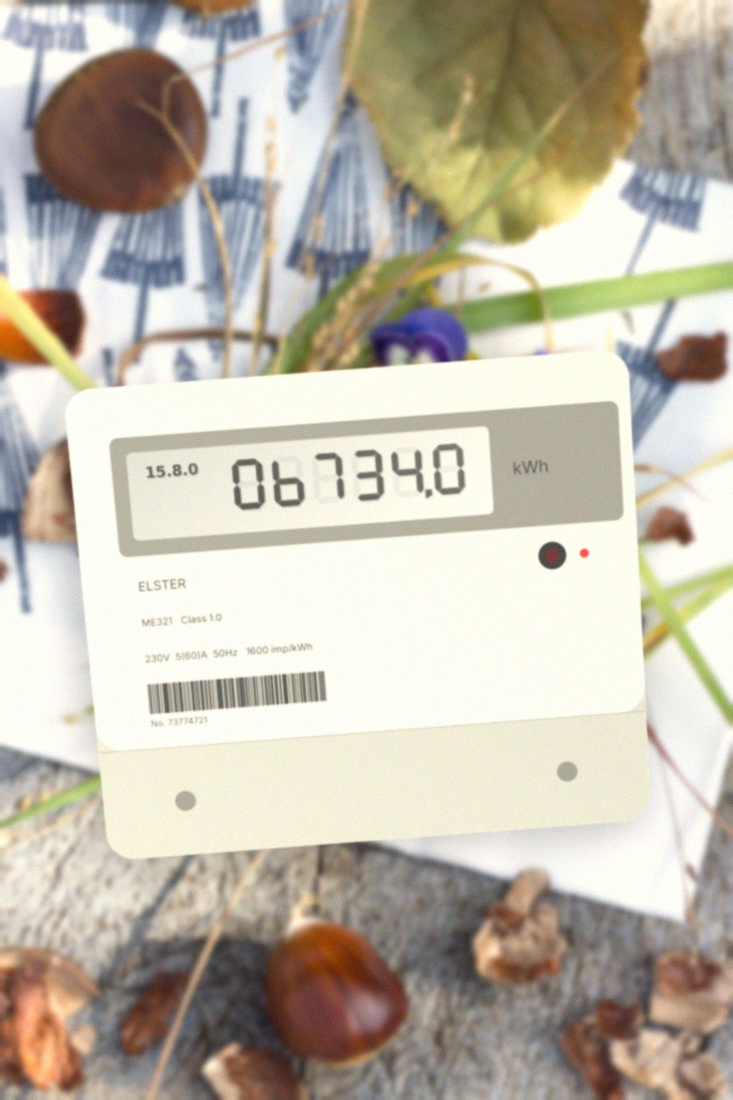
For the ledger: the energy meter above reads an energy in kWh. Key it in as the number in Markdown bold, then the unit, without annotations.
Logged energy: **6734.0** kWh
